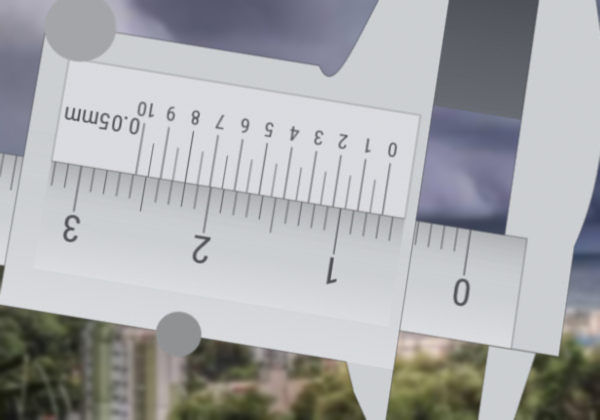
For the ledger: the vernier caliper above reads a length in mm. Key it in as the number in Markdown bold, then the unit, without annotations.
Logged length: **6.8** mm
